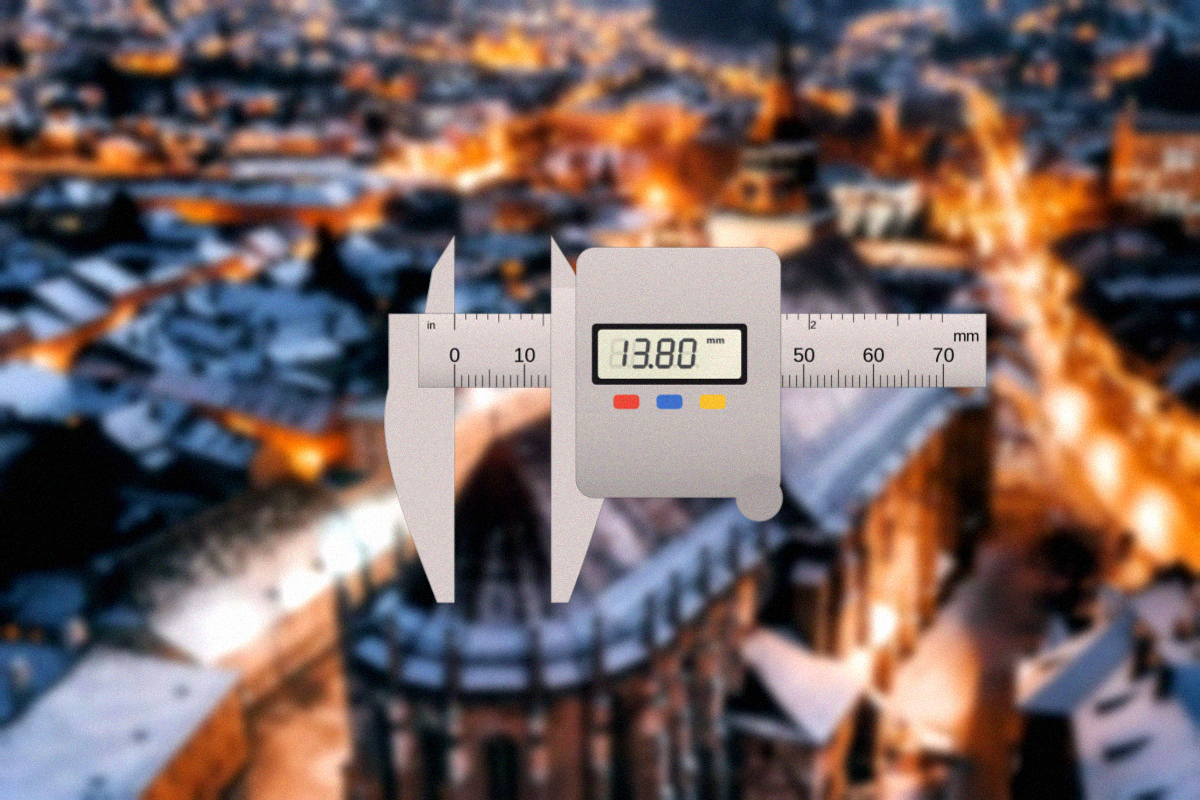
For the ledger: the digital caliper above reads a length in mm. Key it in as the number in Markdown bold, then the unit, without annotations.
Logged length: **13.80** mm
